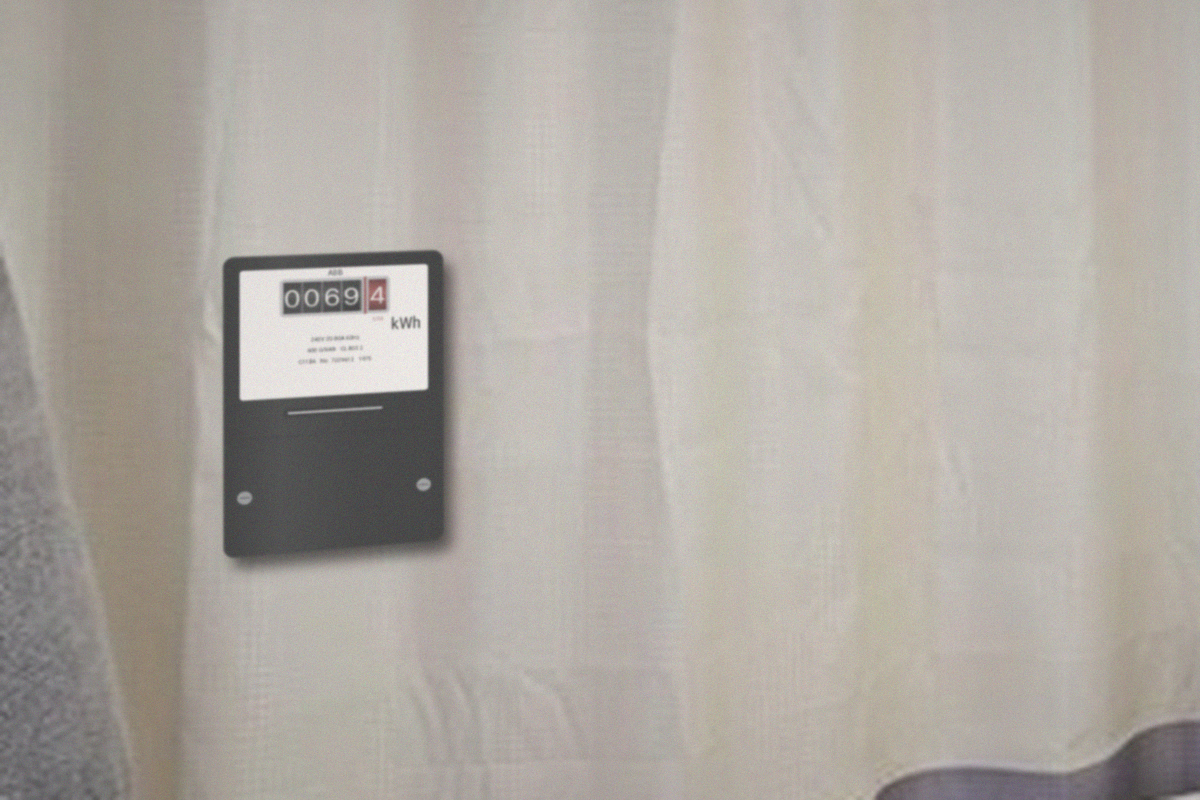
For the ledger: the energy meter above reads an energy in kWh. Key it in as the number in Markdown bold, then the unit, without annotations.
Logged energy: **69.4** kWh
